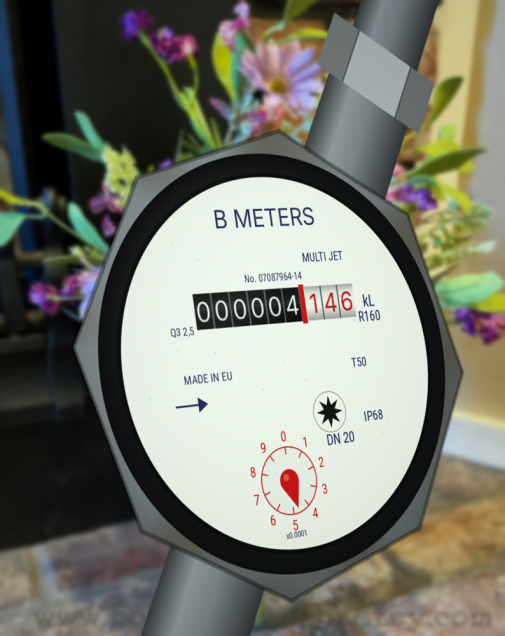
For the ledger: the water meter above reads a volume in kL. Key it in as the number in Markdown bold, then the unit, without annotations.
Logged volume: **4.1464** kL
